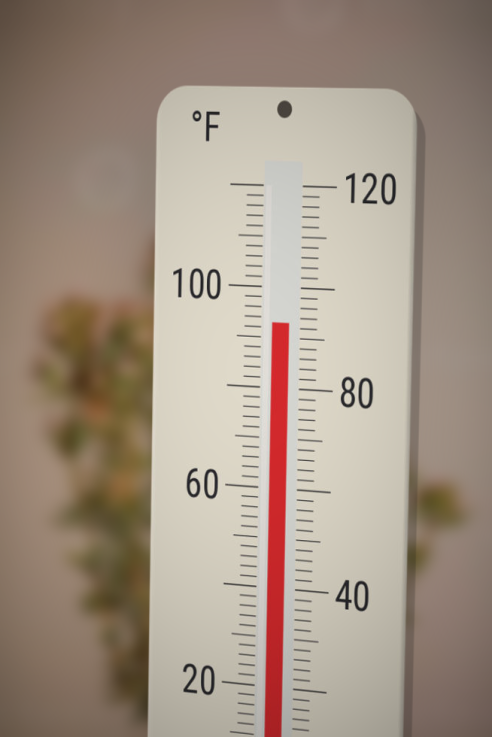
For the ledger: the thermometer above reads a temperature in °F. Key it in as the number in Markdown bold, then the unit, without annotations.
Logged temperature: **93** °F
